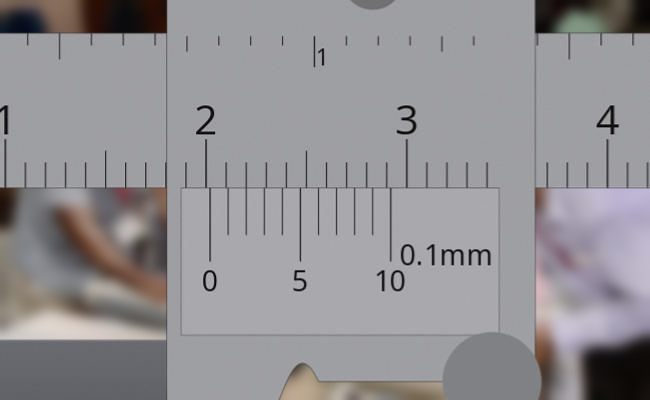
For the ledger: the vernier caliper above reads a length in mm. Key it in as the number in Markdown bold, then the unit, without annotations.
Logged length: **20.2** mm
